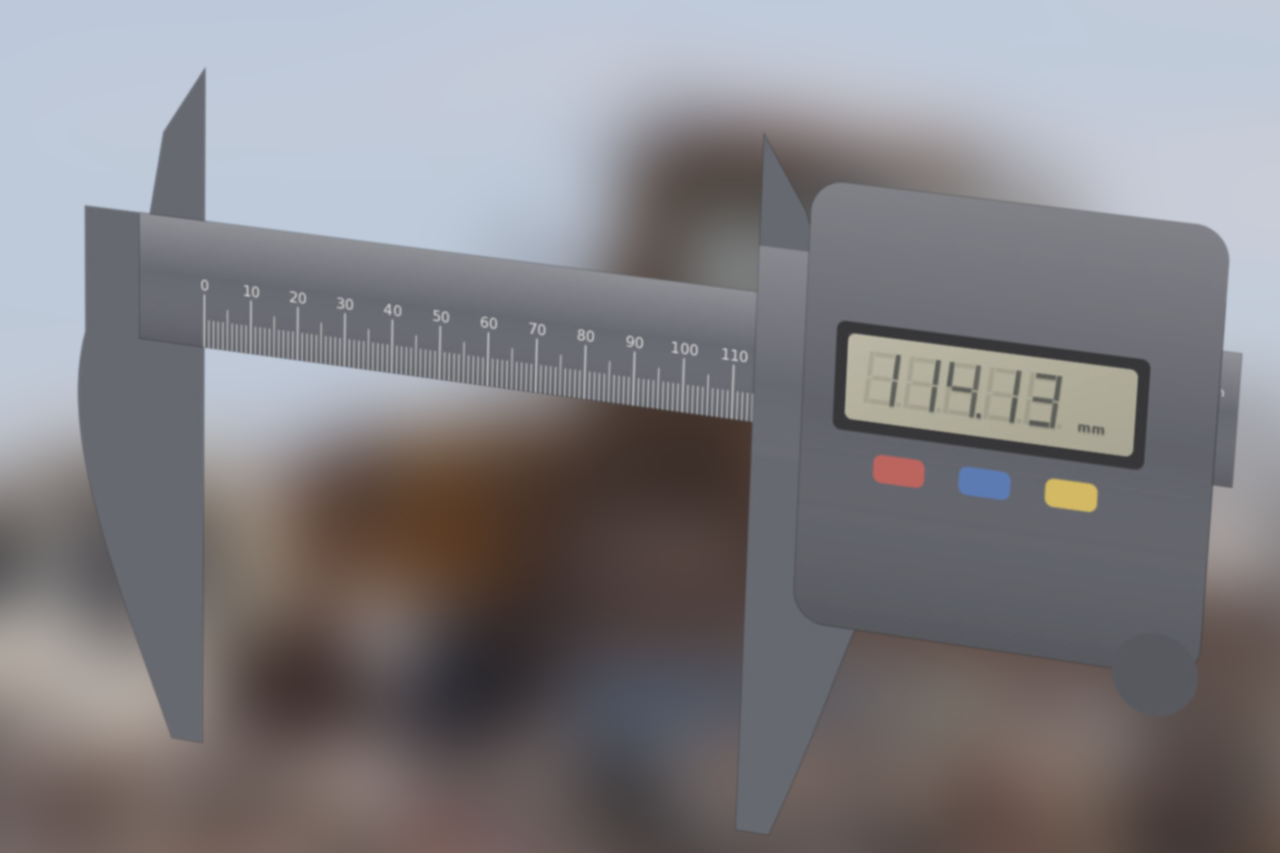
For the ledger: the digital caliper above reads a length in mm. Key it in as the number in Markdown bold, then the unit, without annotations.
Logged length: **114.13** mm
